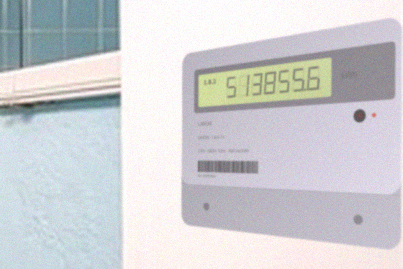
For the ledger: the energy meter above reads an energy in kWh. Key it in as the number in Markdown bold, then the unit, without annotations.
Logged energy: **513855.6** kWh
